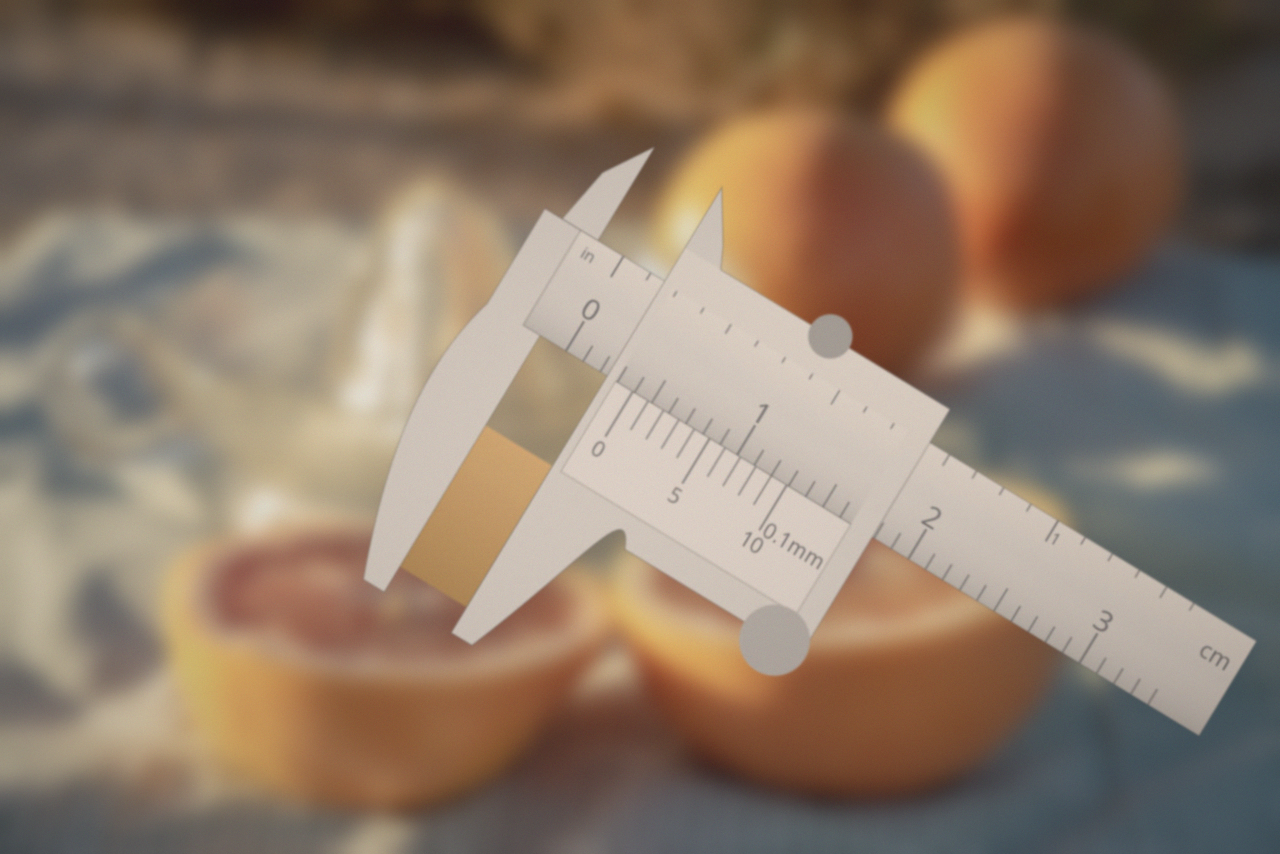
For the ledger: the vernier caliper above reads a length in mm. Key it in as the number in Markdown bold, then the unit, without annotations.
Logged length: **3.9** mm
